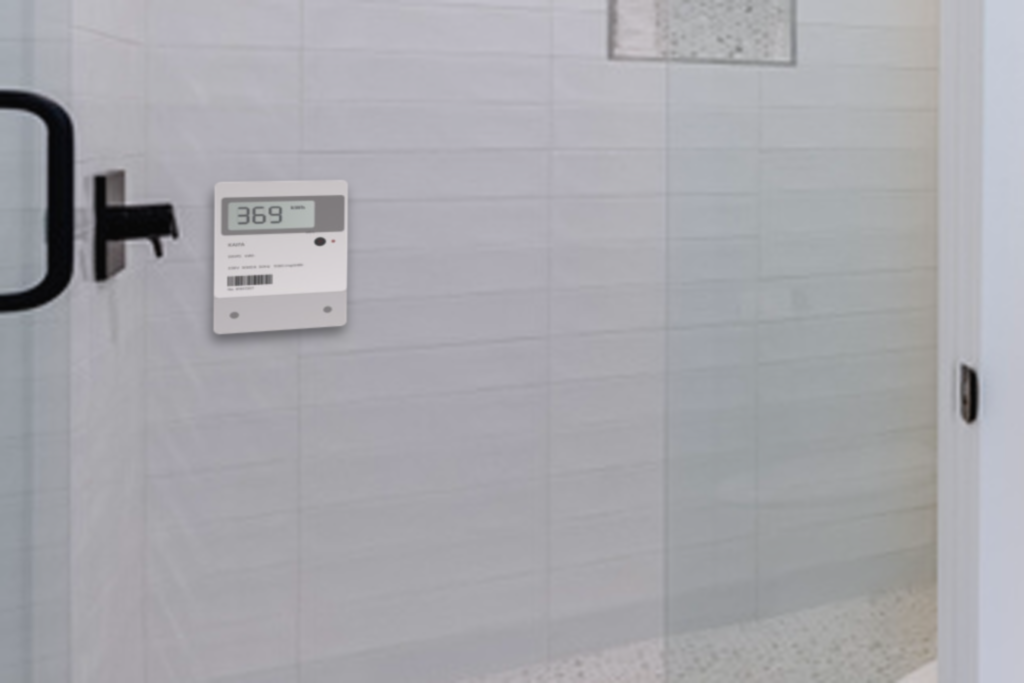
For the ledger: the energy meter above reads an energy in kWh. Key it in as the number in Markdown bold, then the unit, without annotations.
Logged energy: **369** kWh
